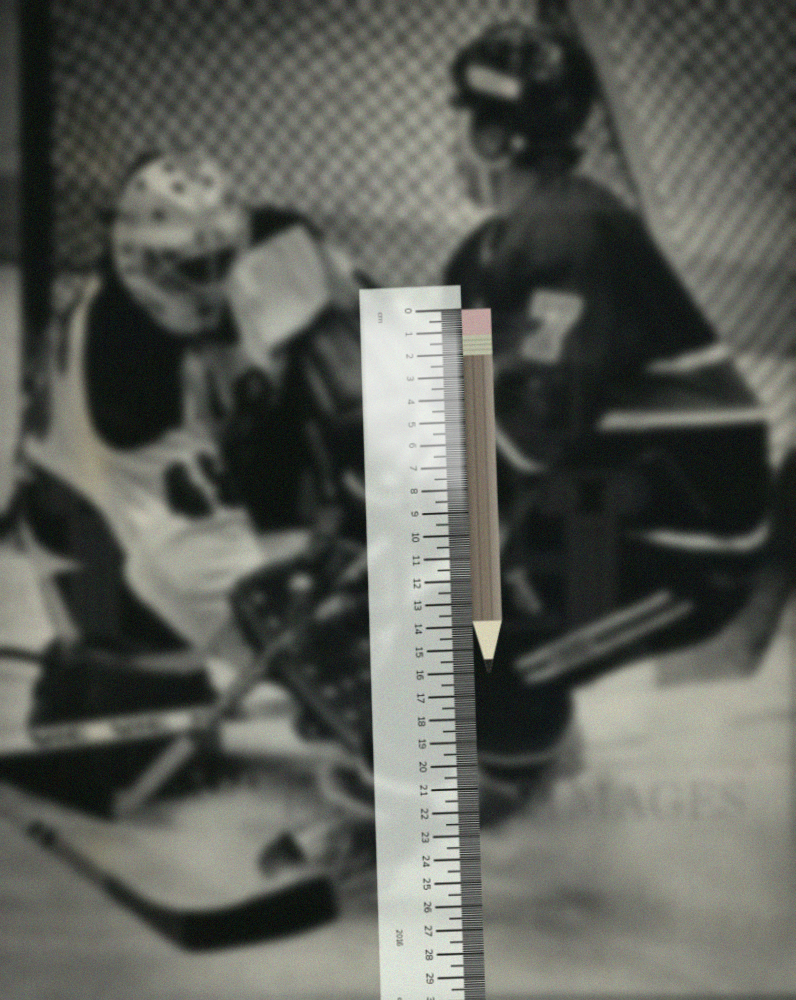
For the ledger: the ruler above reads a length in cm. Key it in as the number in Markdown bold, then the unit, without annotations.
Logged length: **16** cm
